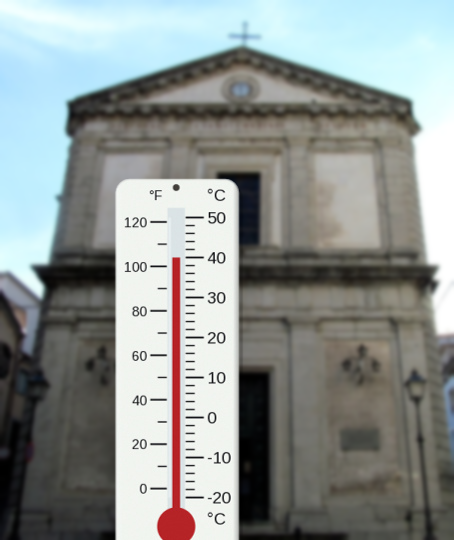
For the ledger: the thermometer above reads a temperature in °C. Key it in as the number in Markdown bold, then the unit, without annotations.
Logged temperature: **40** °C
